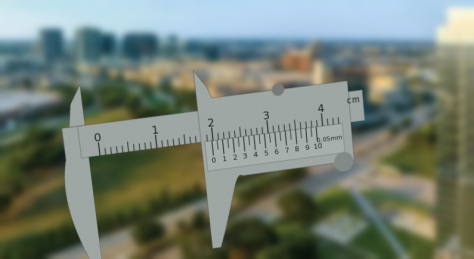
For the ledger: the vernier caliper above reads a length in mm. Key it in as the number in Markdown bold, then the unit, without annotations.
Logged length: **19.8** mm
